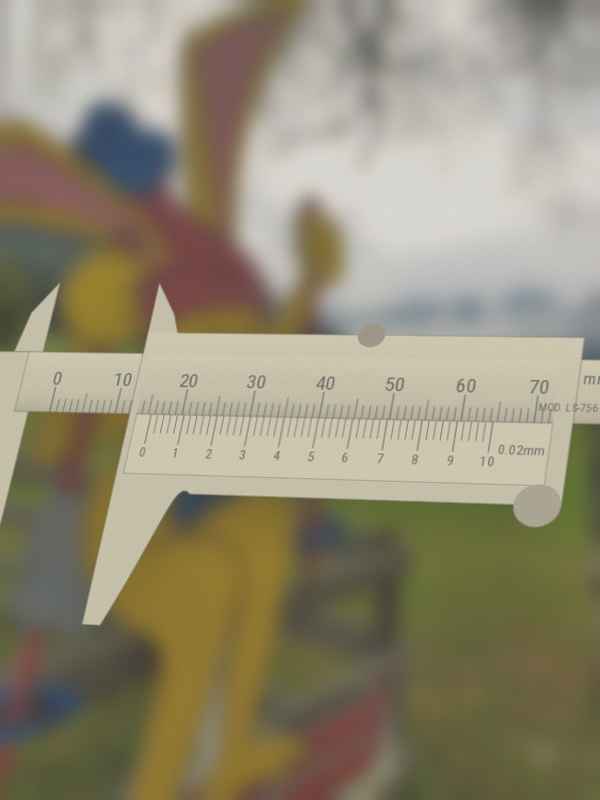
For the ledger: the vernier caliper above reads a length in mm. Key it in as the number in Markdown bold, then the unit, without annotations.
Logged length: **15.4** mm
